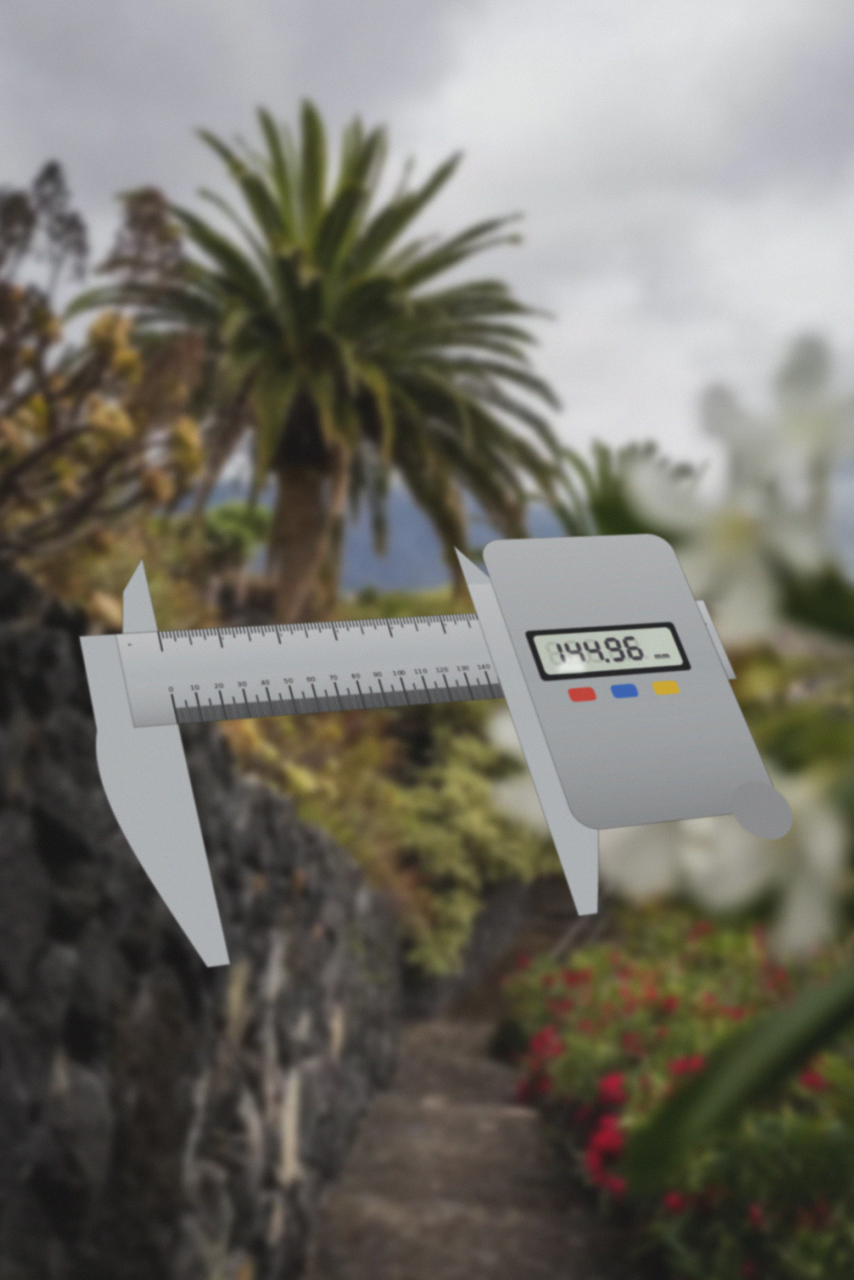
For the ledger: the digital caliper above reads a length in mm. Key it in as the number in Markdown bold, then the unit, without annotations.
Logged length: **144.96** mm
